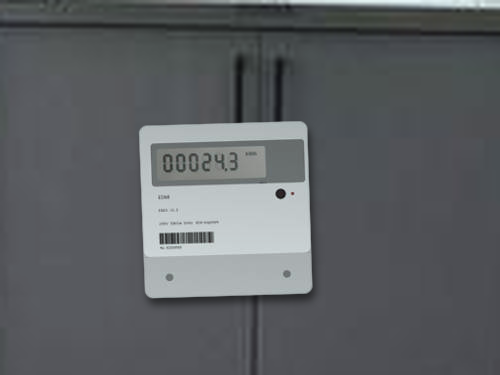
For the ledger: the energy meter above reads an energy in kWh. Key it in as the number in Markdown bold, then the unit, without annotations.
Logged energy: **24.3** kWh
